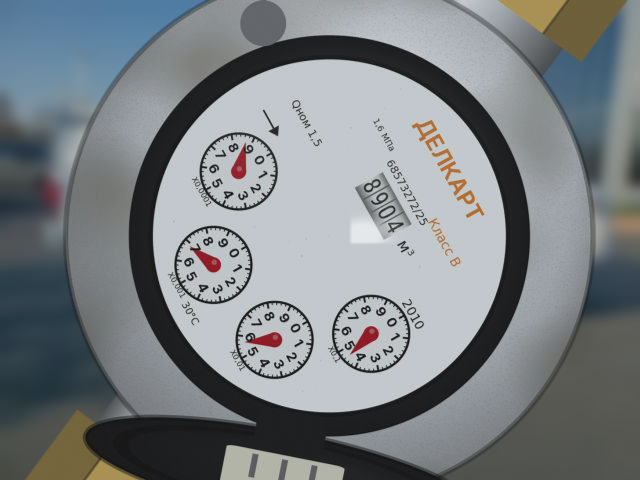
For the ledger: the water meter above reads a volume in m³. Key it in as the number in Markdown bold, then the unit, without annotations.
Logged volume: **8904.4568** m³
